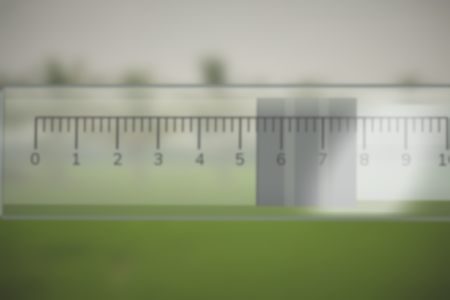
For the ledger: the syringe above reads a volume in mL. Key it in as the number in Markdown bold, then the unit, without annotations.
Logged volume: **5.4** mL
